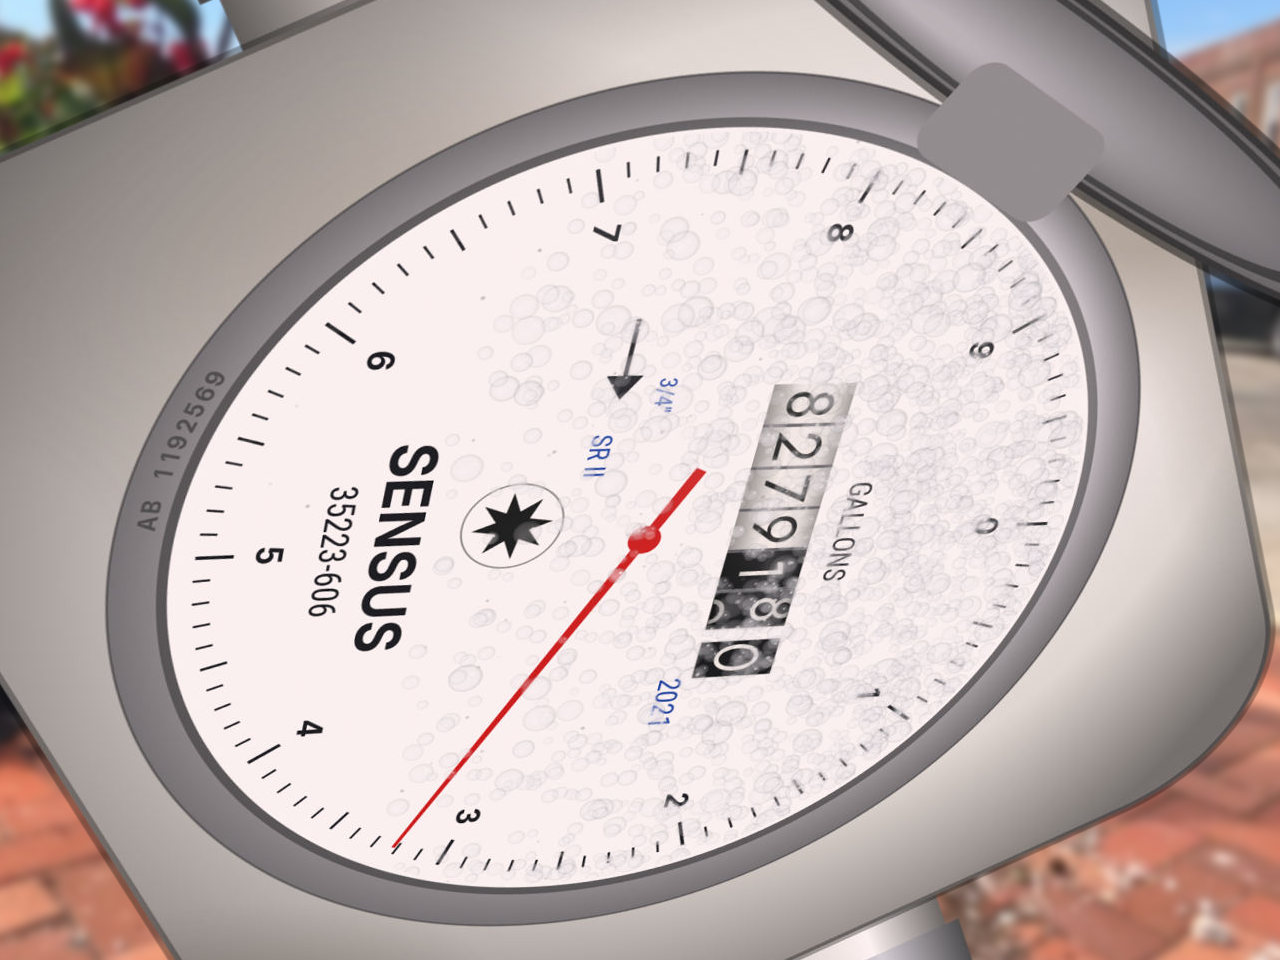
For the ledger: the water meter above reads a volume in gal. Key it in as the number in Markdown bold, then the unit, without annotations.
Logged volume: **8279183.2** gal
